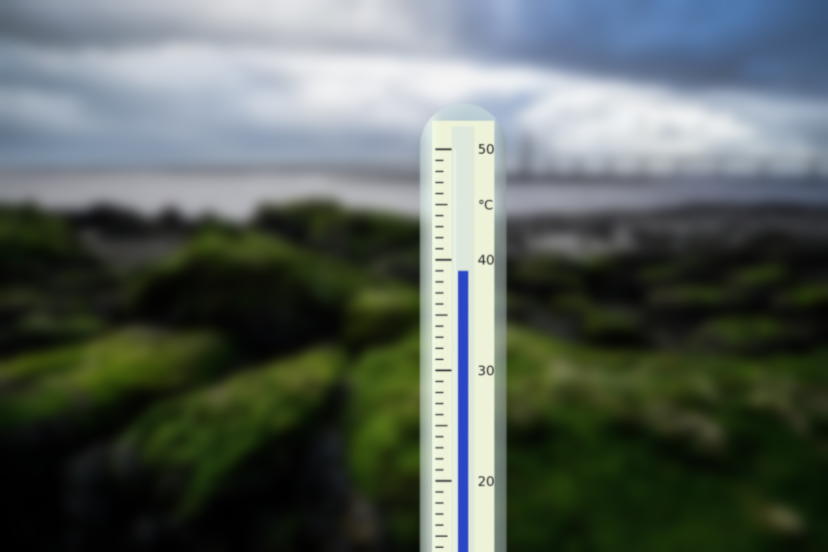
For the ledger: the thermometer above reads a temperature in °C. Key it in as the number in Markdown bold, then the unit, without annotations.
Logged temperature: **39** °C
